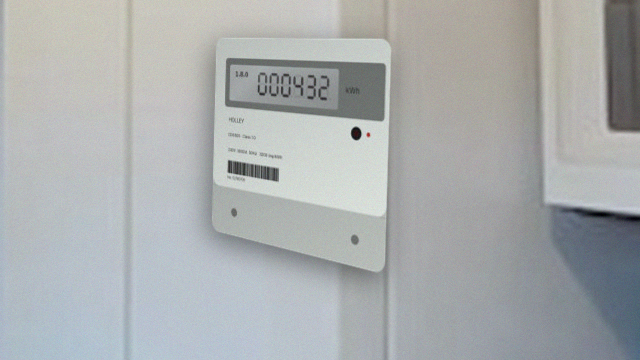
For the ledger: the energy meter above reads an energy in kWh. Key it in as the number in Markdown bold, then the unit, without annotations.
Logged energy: **432** kWh
